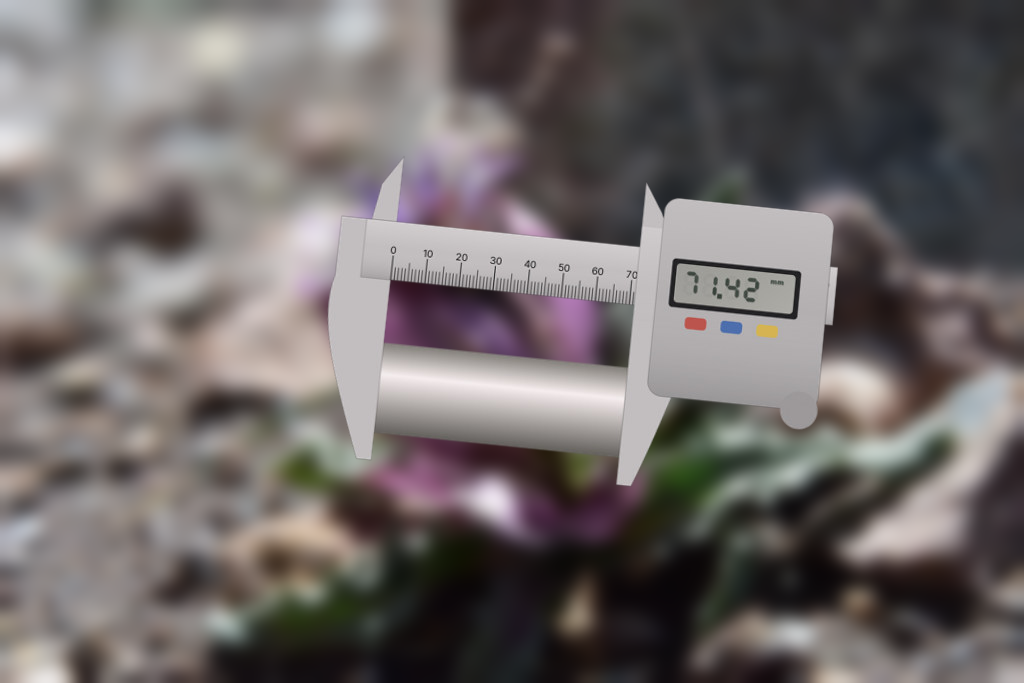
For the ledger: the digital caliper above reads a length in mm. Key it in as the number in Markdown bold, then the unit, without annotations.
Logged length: **71.42** mm
